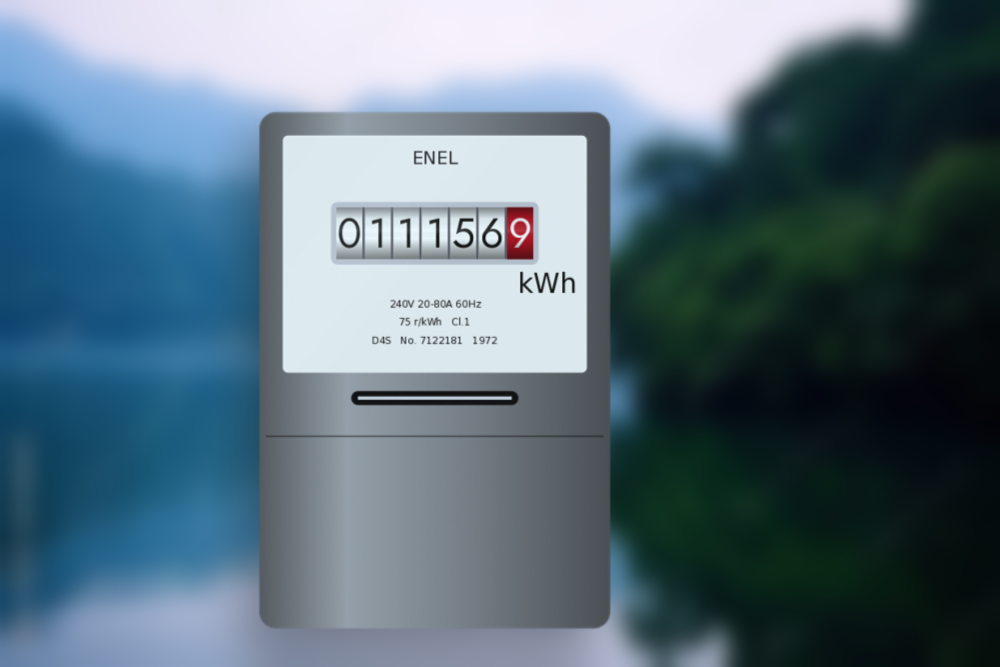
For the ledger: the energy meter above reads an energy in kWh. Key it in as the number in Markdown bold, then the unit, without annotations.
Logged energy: **11156.9** kWh
